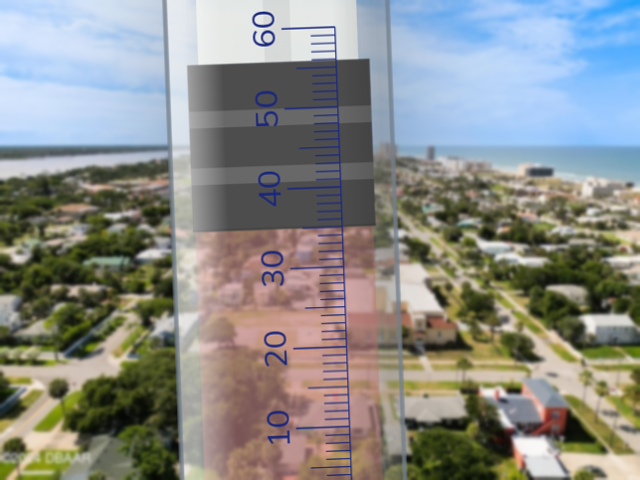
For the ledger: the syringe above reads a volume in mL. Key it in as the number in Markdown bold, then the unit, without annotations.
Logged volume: **35** mL
